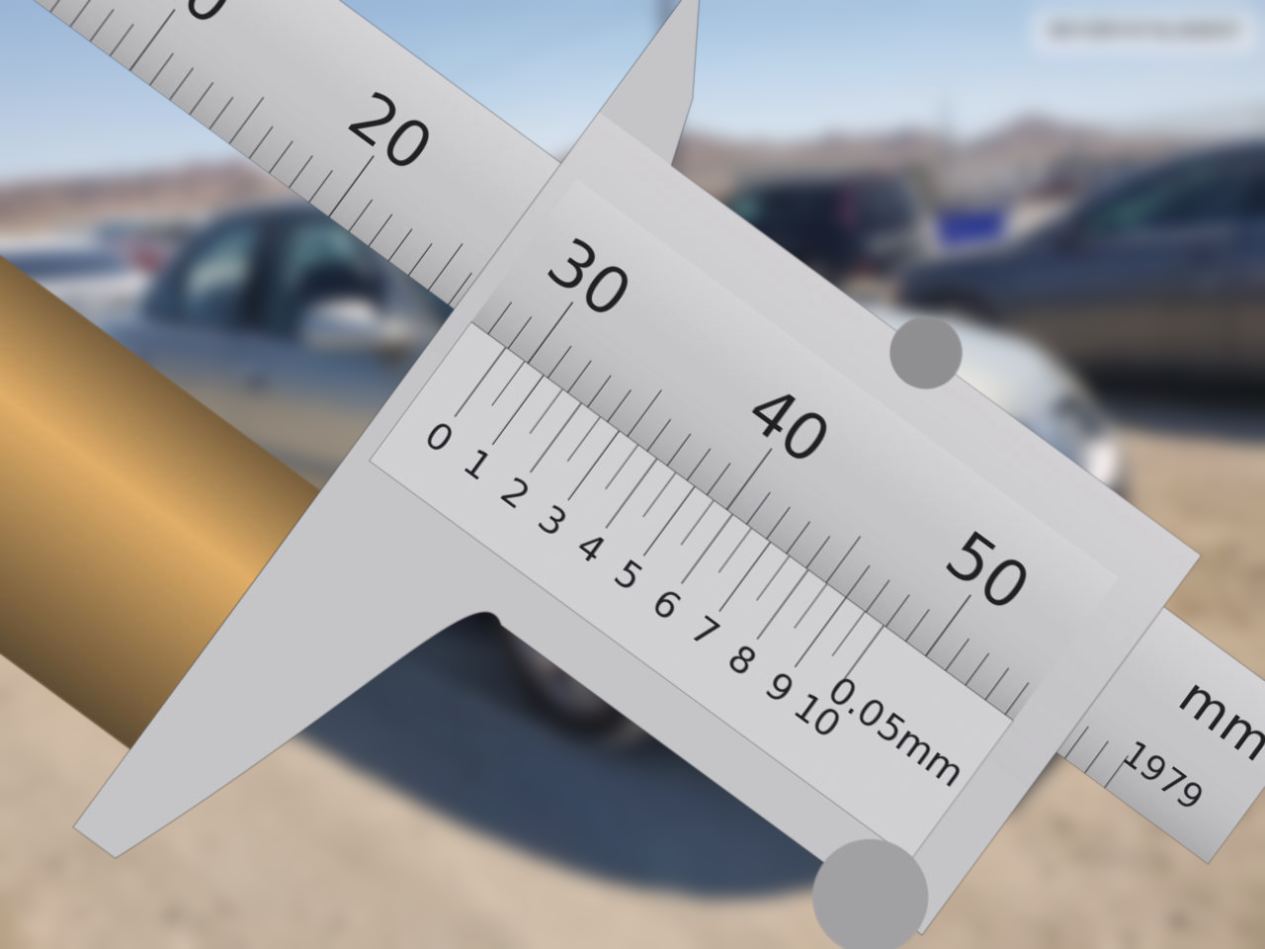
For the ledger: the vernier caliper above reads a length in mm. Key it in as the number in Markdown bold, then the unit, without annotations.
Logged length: **28.90** mm
